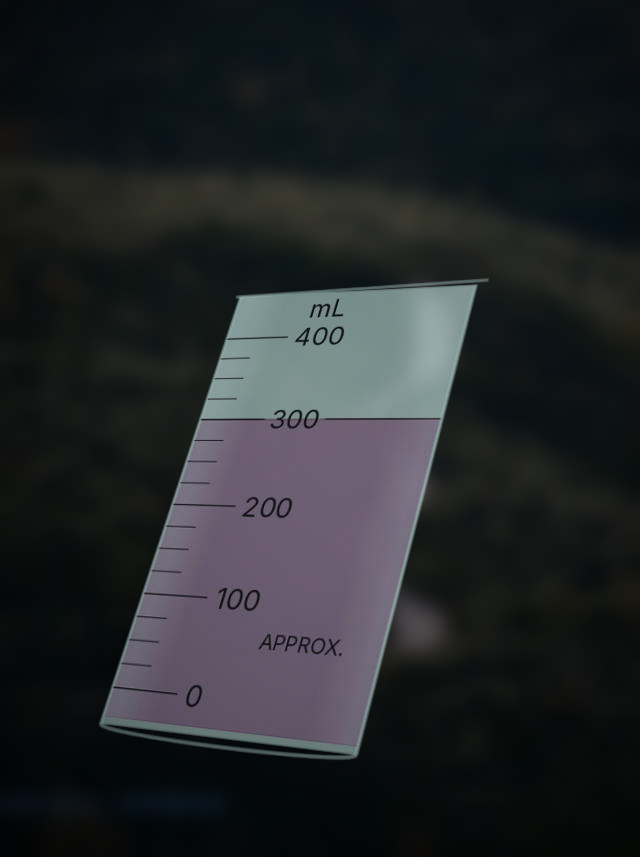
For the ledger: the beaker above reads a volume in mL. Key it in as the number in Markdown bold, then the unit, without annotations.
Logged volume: **300** mL
